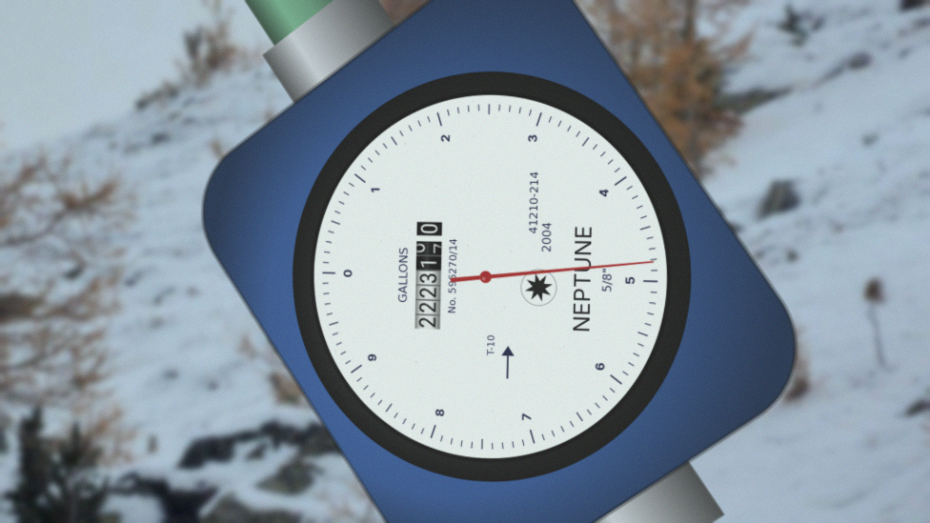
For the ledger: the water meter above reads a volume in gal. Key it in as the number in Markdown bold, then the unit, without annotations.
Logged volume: **2223164.8** gal
